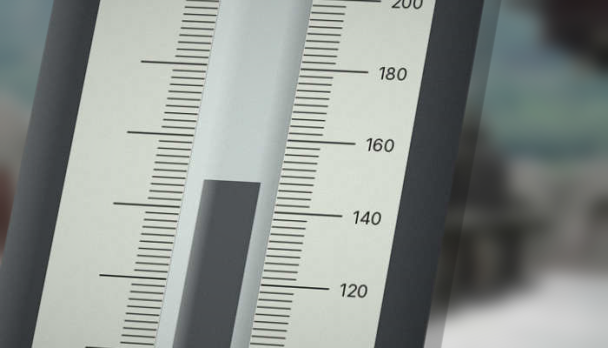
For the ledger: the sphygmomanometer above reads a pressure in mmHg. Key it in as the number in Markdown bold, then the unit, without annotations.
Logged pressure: **148** mmHg
